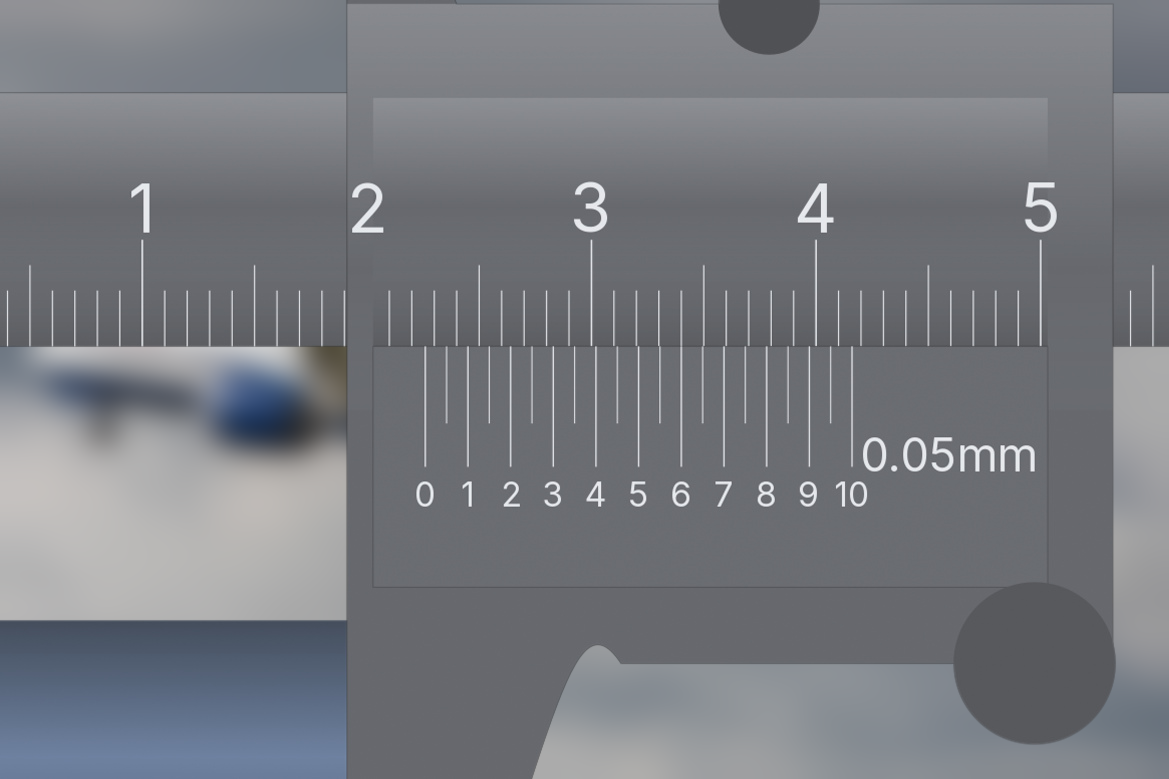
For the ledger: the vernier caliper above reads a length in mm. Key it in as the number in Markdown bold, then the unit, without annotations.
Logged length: **22.6** mm
